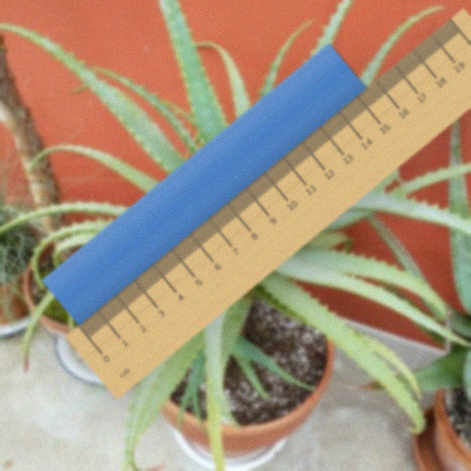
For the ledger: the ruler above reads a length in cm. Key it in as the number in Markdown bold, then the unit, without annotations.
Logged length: **15.5** cm
